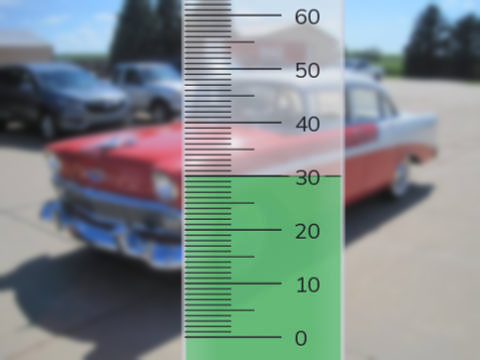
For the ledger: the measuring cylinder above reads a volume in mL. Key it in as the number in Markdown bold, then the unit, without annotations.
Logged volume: **30** mL
